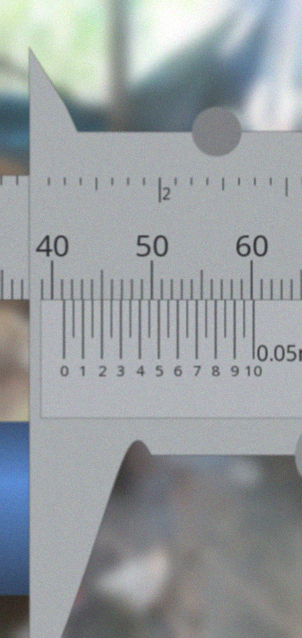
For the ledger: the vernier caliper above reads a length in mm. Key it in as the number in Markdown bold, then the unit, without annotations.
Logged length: **41.2** mm
